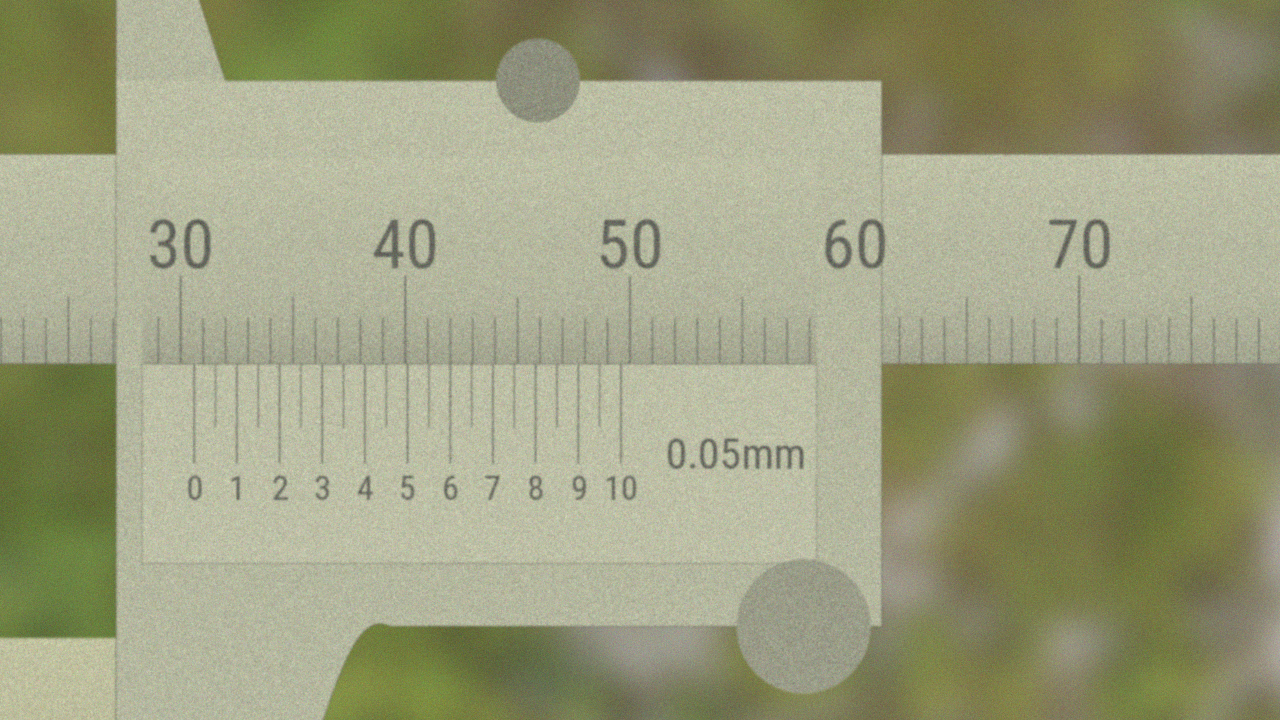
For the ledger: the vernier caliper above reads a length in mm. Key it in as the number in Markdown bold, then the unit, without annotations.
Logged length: **30.6** mm
